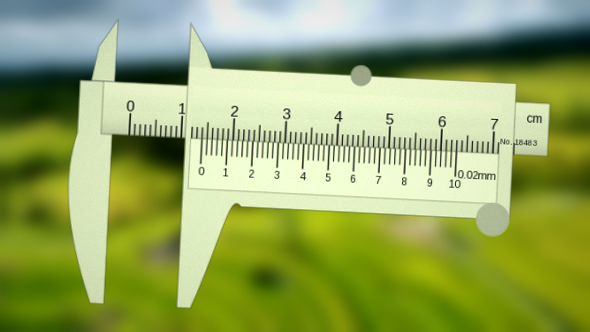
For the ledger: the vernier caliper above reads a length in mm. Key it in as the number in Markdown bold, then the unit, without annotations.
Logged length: **14.0** mm
